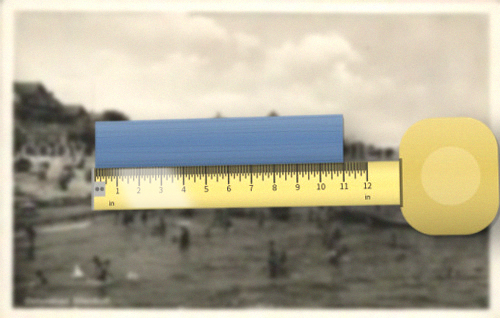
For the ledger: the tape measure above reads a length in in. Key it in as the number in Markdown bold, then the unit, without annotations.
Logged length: **11** in
